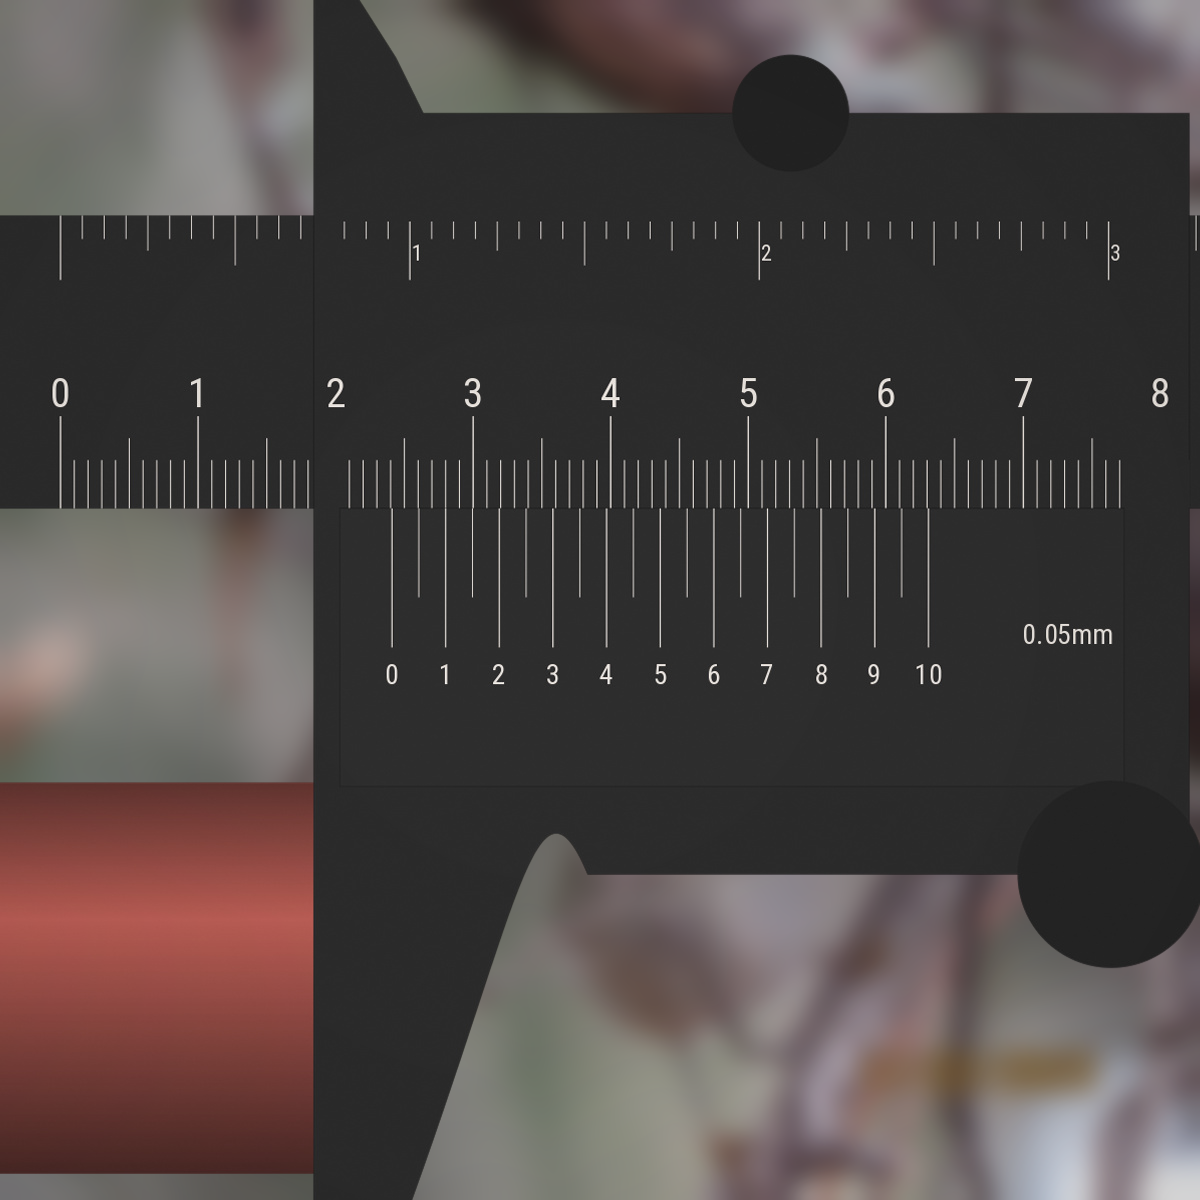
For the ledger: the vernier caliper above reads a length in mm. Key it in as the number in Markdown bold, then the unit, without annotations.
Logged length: **24.1** mm
